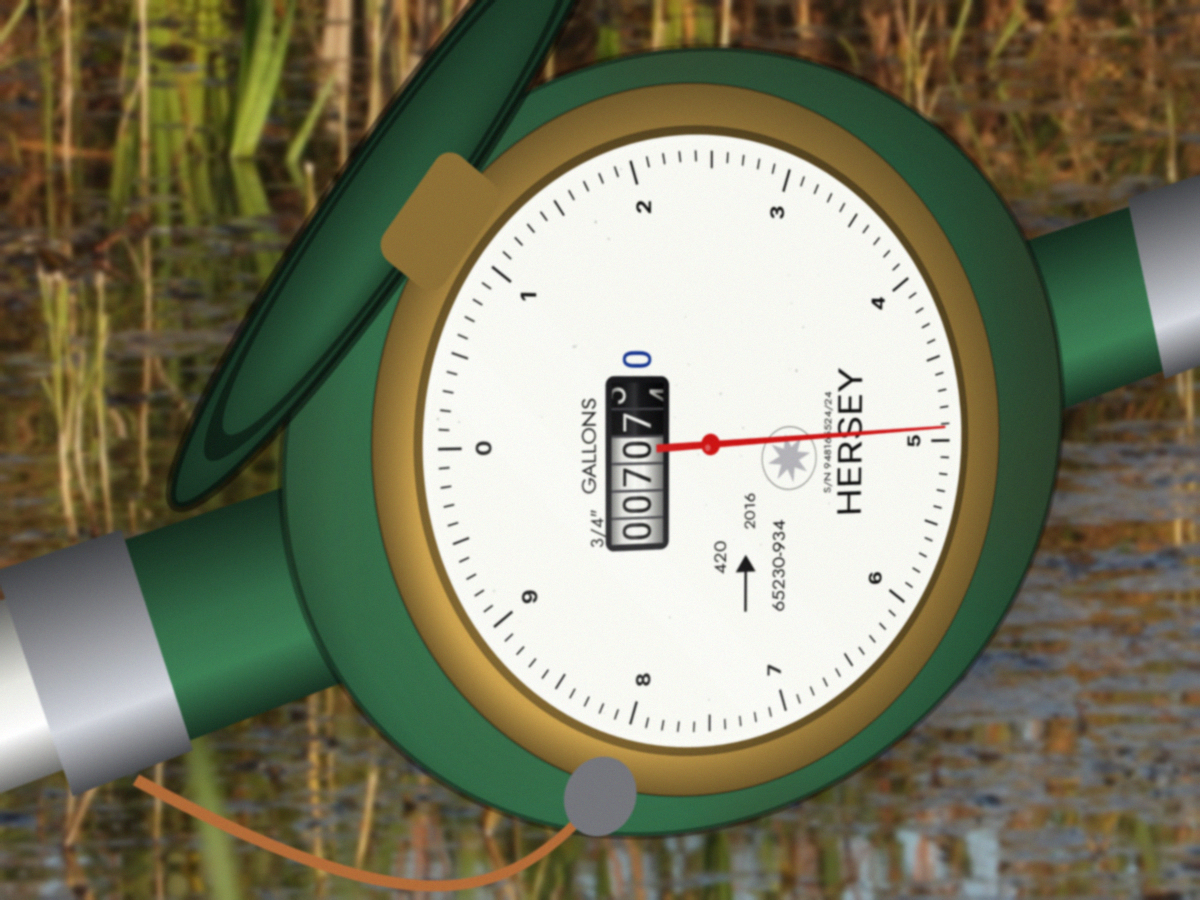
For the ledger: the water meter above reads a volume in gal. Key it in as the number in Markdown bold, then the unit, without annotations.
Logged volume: **70734.9** gal
